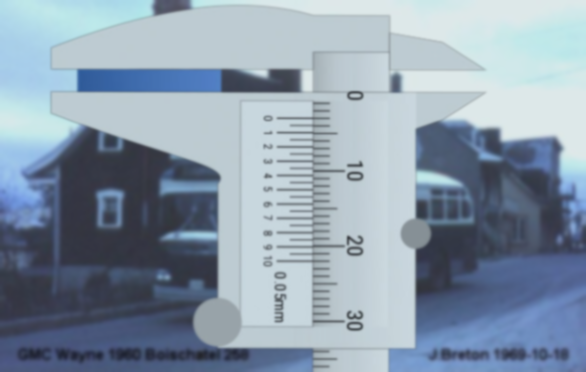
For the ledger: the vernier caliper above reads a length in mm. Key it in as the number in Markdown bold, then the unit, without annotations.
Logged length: **3.0** mm
